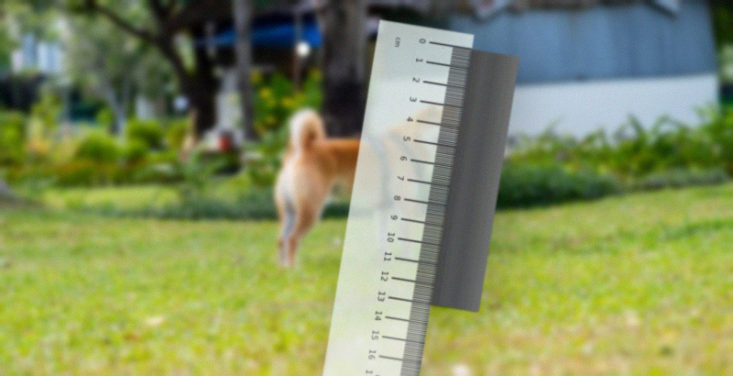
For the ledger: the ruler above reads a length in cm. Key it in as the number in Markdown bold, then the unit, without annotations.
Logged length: **13** cm
